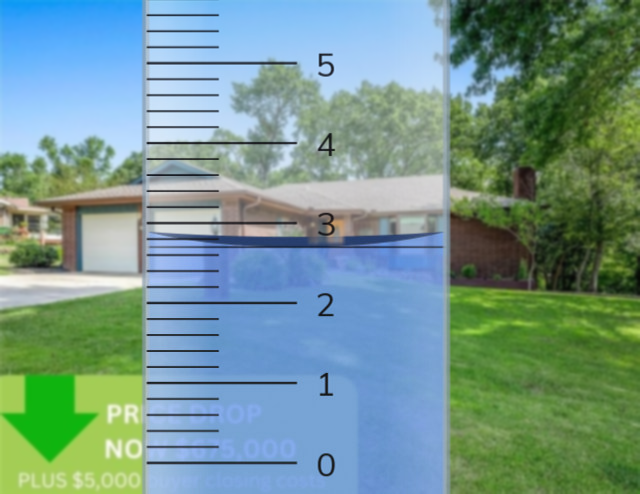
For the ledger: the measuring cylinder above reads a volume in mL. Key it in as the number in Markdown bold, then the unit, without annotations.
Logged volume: **2.7** mL
